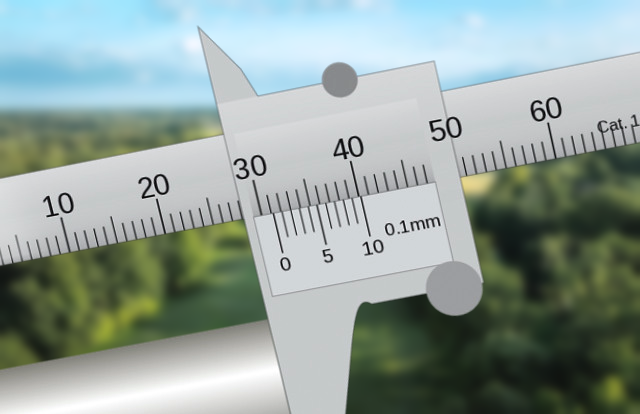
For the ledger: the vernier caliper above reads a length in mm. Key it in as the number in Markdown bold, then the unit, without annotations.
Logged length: **31.2** mm
